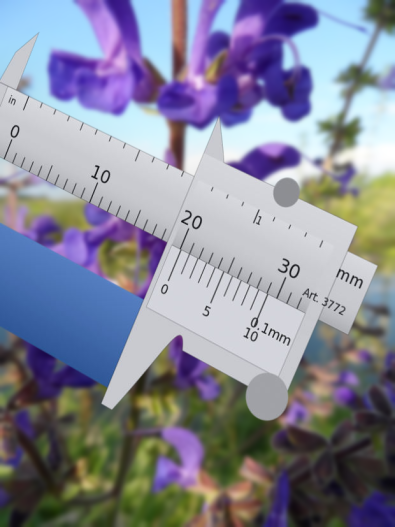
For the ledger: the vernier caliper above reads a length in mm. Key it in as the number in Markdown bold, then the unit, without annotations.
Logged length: **20.1** mm
